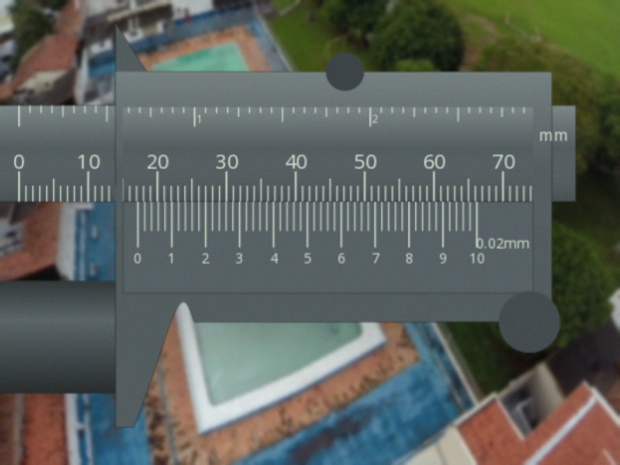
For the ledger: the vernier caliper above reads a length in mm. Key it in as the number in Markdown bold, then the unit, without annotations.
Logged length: **17.2** mm
